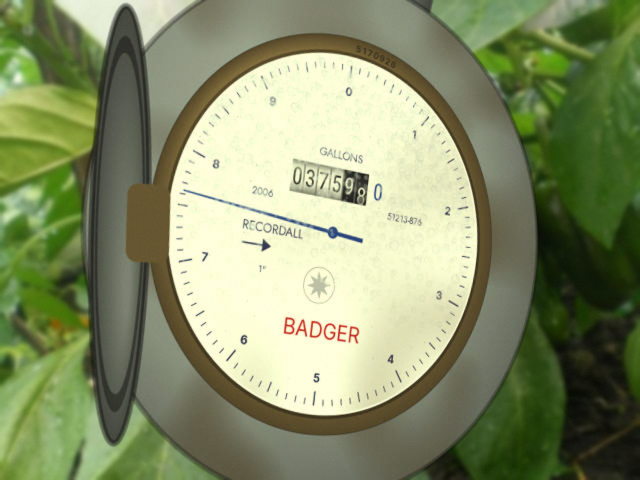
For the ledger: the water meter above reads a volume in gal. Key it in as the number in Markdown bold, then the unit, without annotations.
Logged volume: **375977.6** gal
